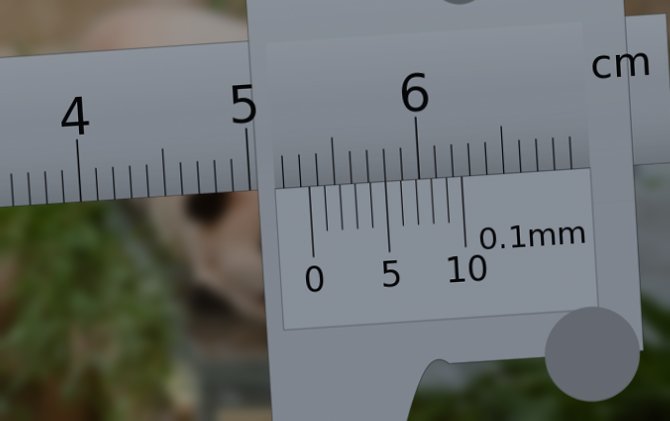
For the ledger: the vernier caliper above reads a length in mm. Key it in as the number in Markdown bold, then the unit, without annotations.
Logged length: **53.5** mm
